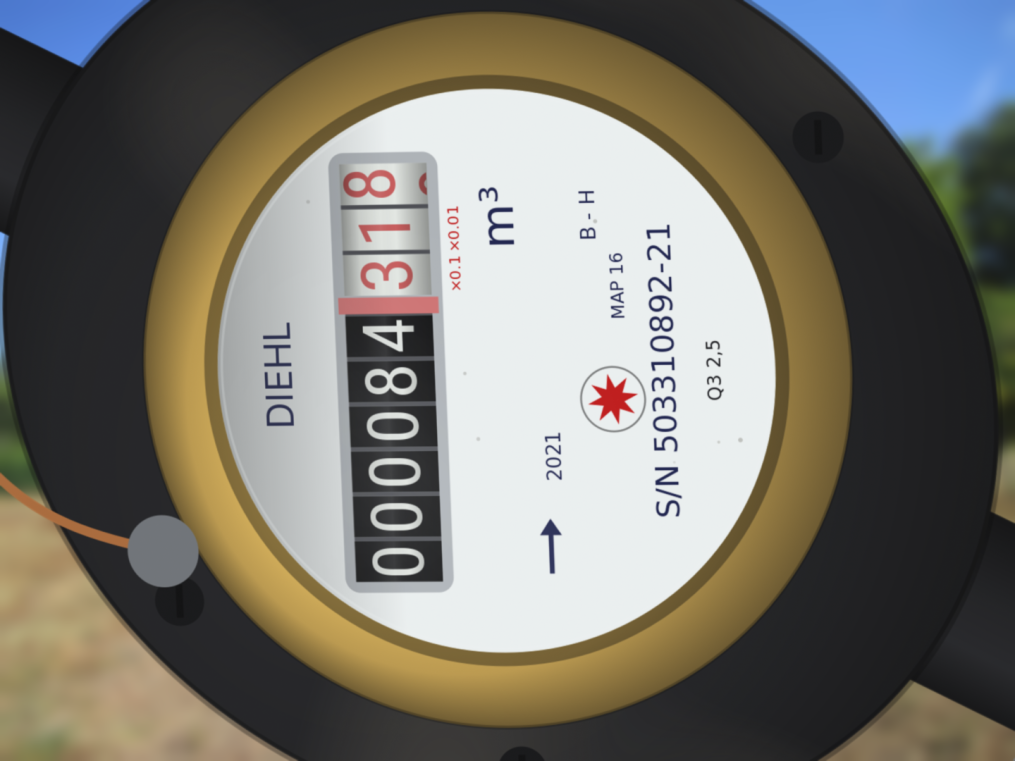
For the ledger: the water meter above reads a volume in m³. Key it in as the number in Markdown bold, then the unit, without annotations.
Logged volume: **84.318** m³
